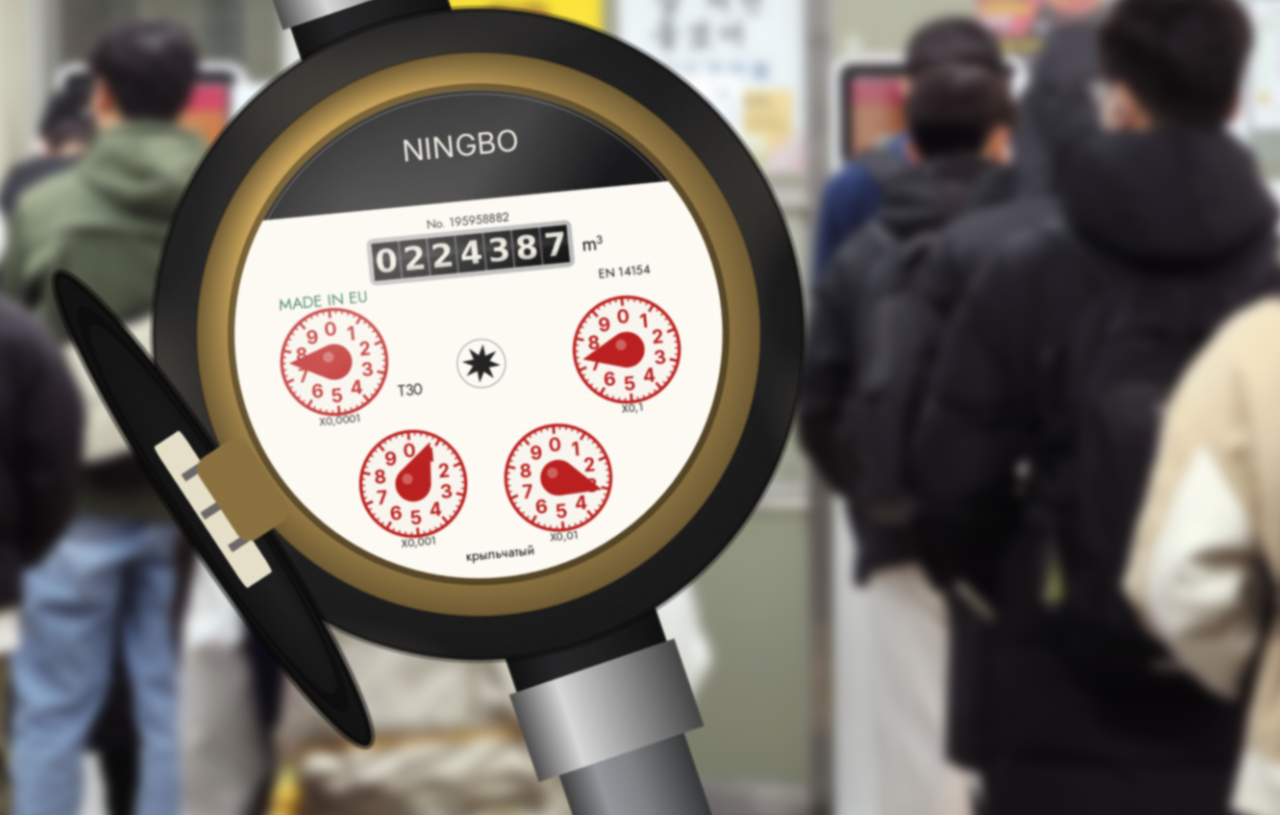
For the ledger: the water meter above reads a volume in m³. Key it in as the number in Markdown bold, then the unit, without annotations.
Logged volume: **224387.7307** m³
